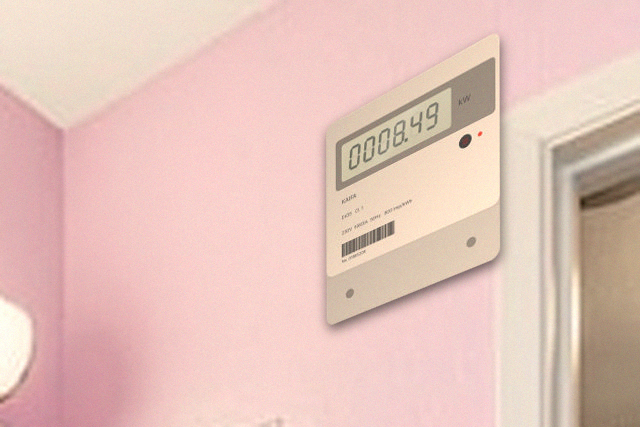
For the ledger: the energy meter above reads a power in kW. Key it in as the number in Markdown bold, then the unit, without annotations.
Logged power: **8.49** kW
